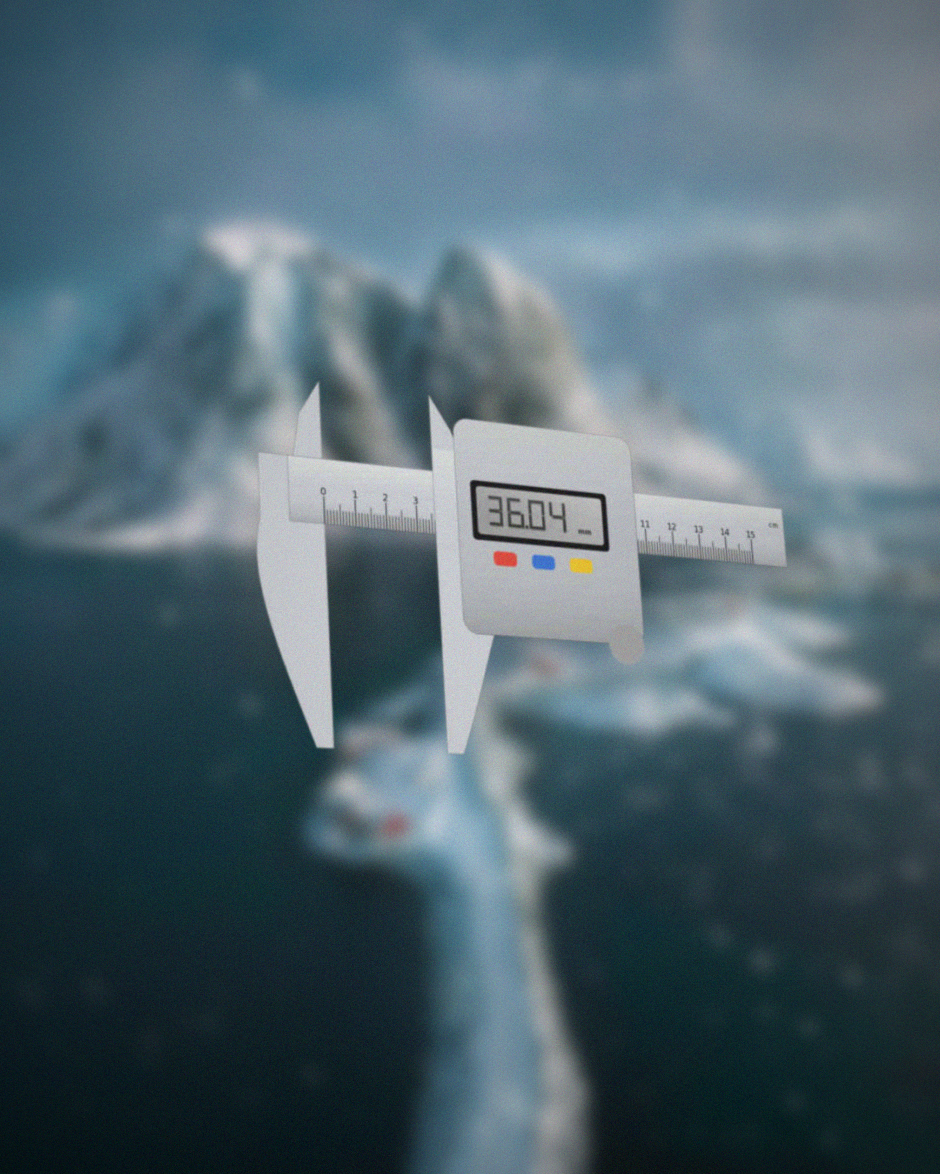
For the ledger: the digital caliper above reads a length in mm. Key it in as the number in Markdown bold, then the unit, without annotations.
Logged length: **36.04** mm
